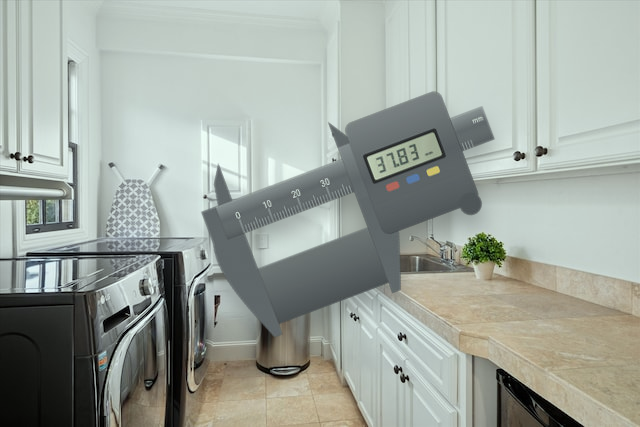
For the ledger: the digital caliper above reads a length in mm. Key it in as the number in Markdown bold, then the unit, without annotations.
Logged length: **37.83** mm
